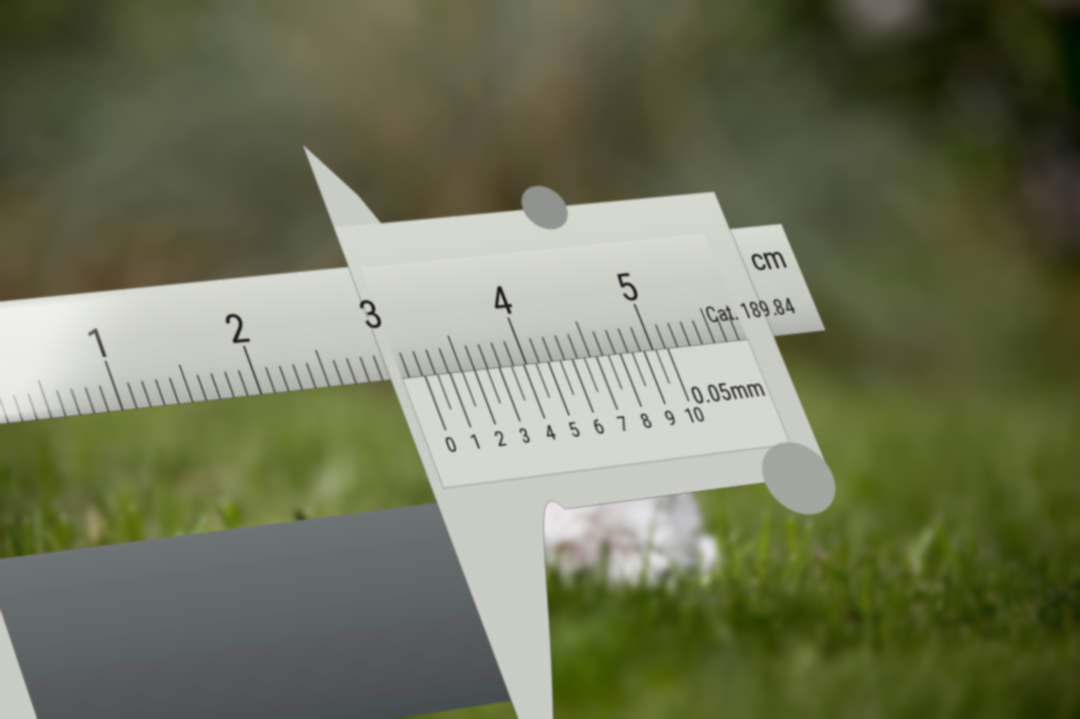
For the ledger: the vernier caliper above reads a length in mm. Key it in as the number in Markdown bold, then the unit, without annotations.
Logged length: **32.2** mm
